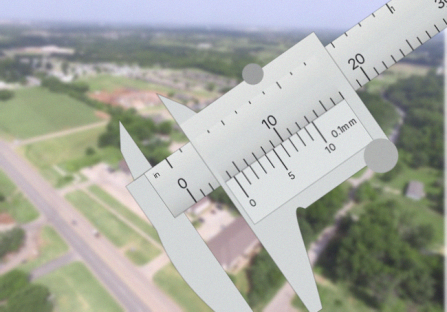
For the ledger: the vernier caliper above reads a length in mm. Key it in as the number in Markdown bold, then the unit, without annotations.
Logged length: **4.3** mm
